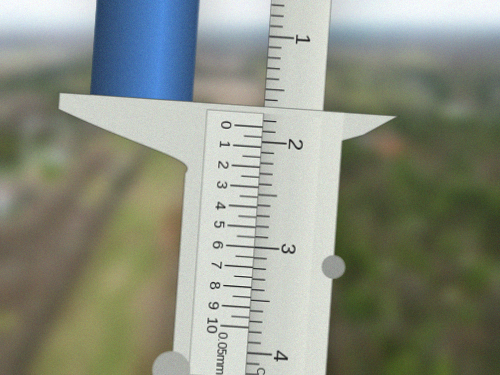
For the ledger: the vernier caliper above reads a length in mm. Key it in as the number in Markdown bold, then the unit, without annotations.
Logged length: **18.6** mm
